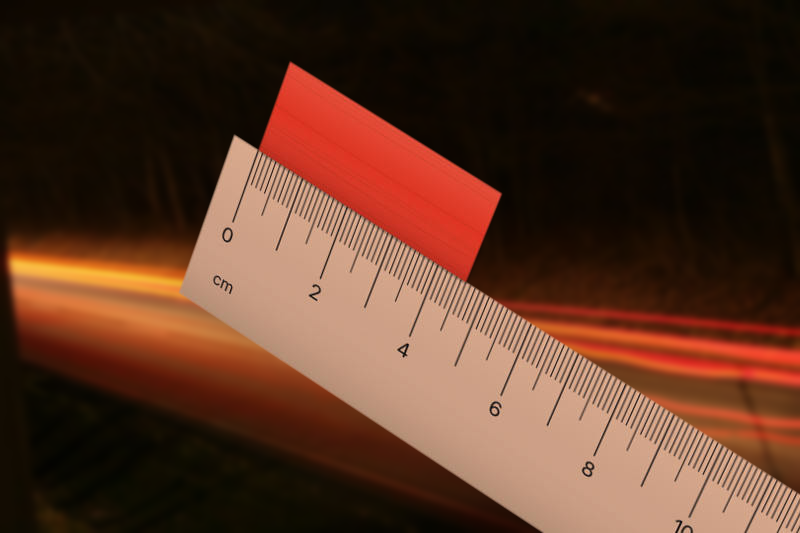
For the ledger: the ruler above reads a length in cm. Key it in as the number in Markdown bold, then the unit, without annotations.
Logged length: **4.6** cm
